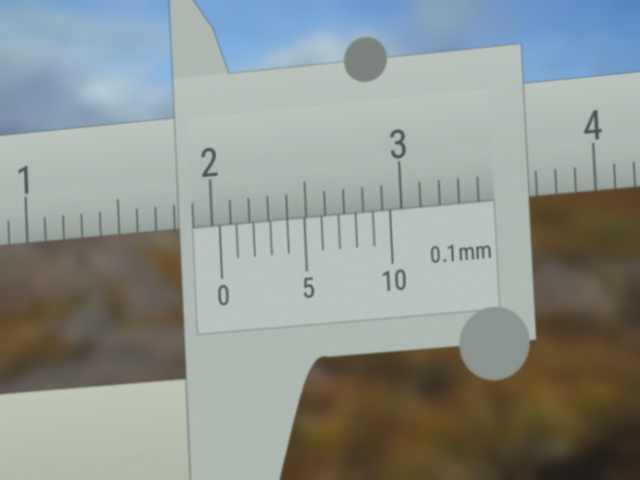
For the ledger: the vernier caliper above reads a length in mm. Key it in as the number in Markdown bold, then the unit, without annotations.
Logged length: **20.4** mm
